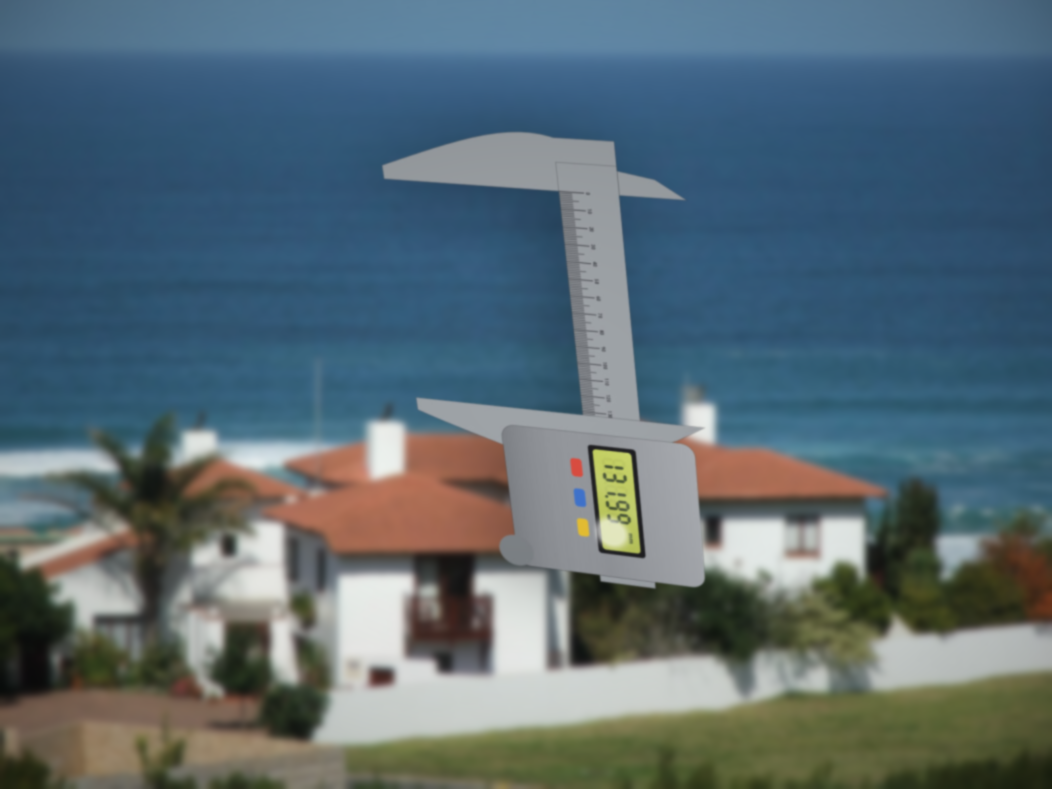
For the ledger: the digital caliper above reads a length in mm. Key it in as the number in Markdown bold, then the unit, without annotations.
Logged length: **131.99** mm
